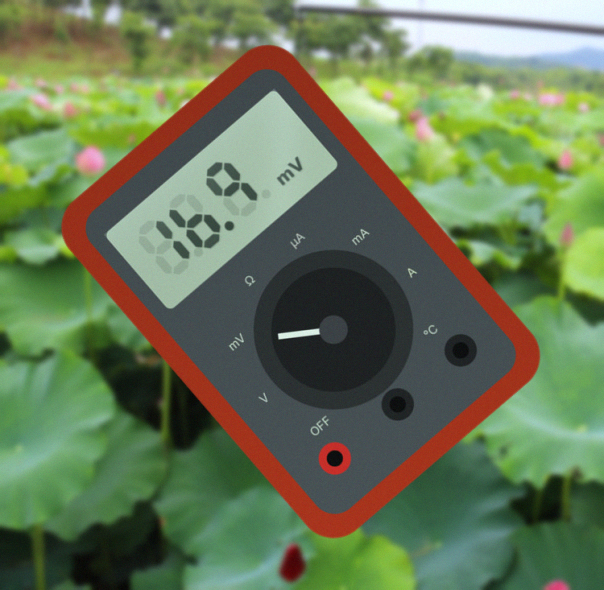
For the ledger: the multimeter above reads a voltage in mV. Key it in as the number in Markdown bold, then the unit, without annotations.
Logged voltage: **16.9** mV
